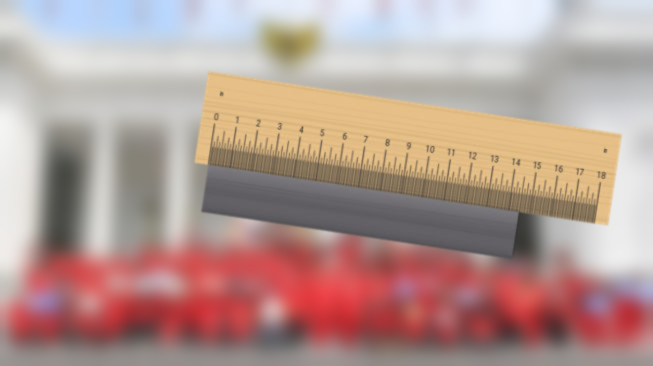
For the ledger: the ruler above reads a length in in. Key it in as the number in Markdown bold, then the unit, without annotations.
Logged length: **14.5** in
